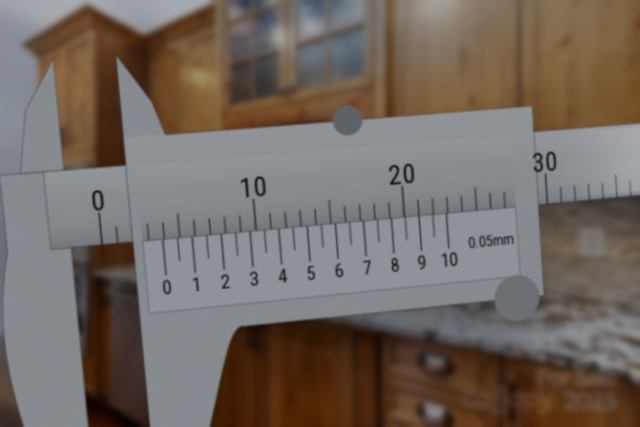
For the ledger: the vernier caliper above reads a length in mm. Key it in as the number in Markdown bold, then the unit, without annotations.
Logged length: **3.9** mm
